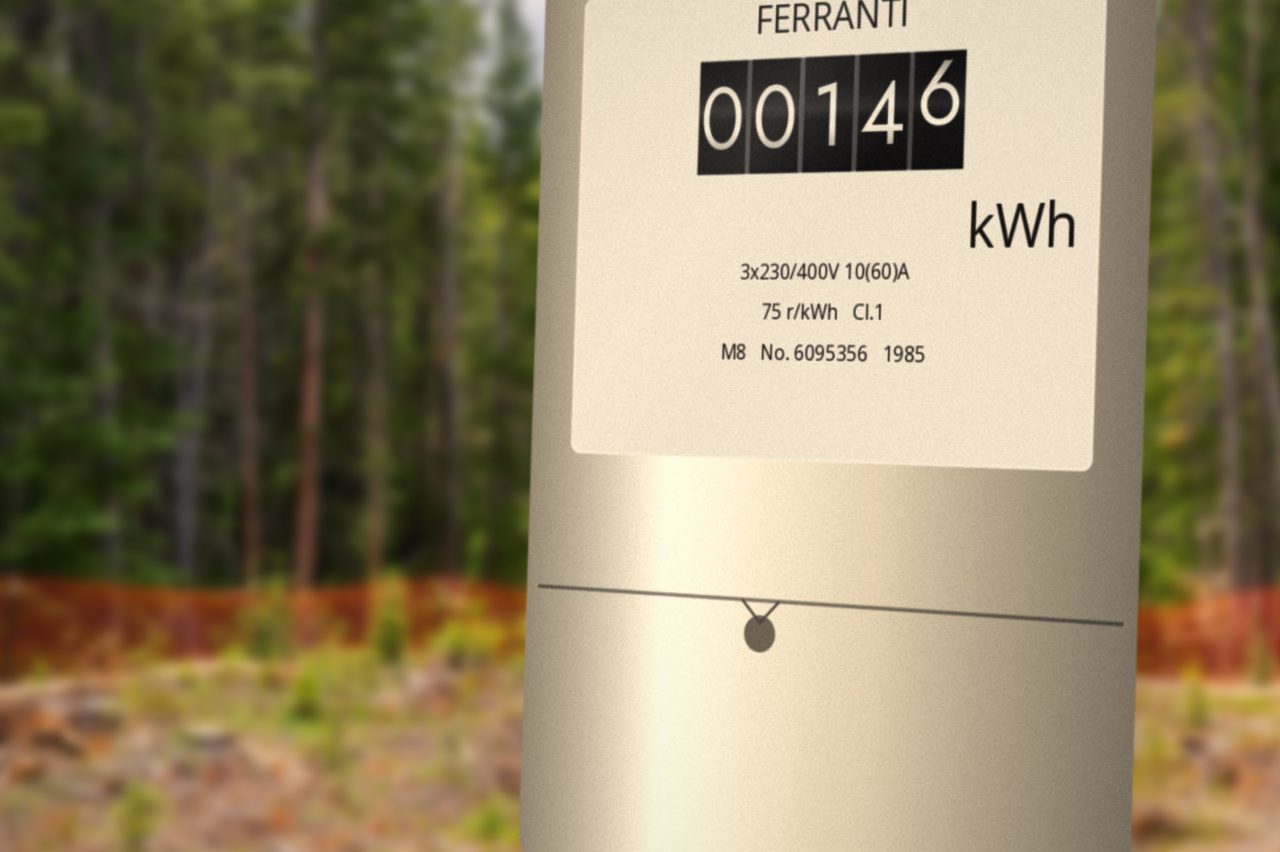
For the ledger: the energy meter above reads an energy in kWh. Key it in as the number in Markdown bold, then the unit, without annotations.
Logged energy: **146** kWh
